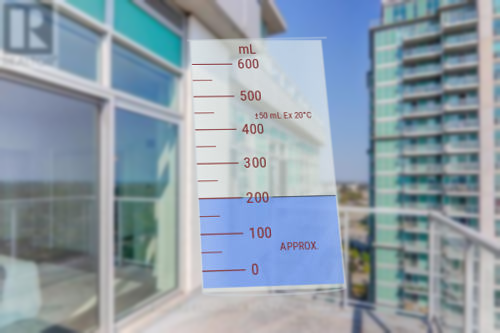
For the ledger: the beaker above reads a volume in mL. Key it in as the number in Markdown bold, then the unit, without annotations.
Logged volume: **200** mL
